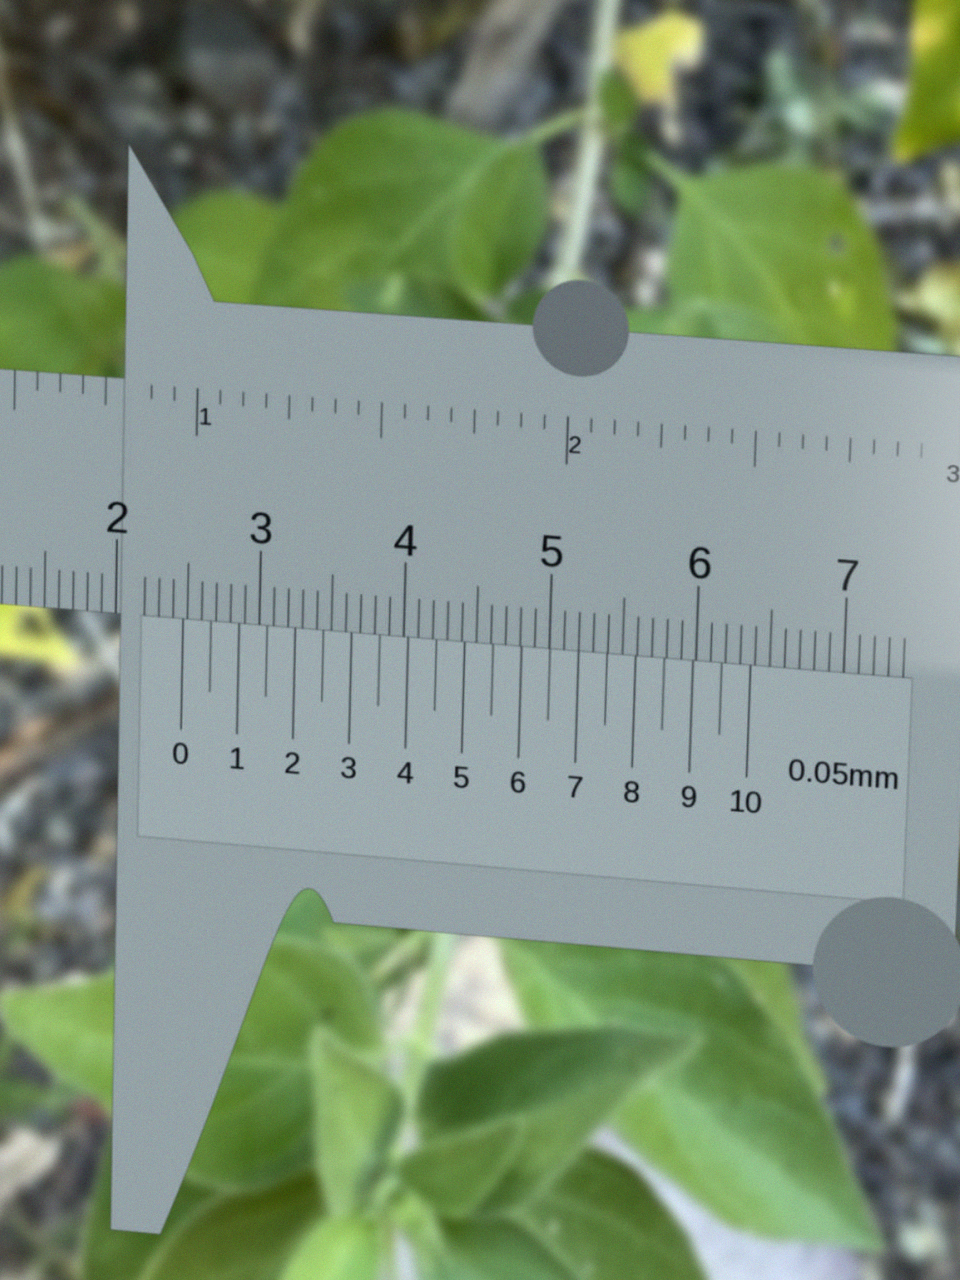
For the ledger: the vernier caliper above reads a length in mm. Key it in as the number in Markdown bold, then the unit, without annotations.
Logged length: **24.7** mm
